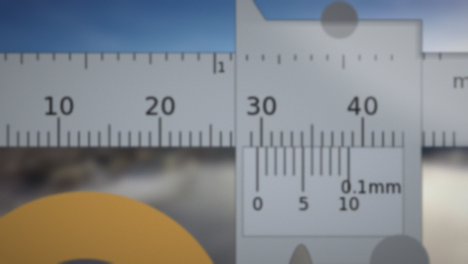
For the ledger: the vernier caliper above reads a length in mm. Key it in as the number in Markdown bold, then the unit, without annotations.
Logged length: **29.6** mm
